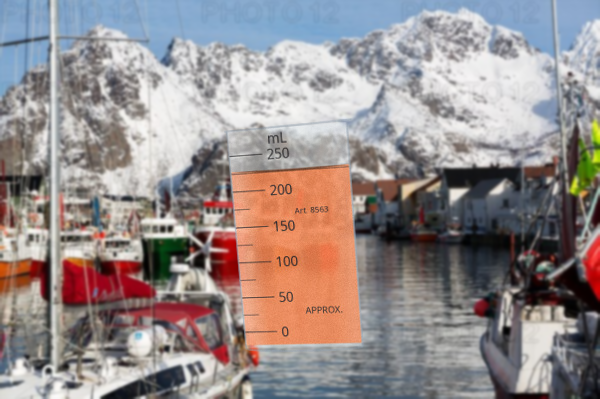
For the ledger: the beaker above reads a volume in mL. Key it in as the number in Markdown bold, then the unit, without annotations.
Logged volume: **225** mL
